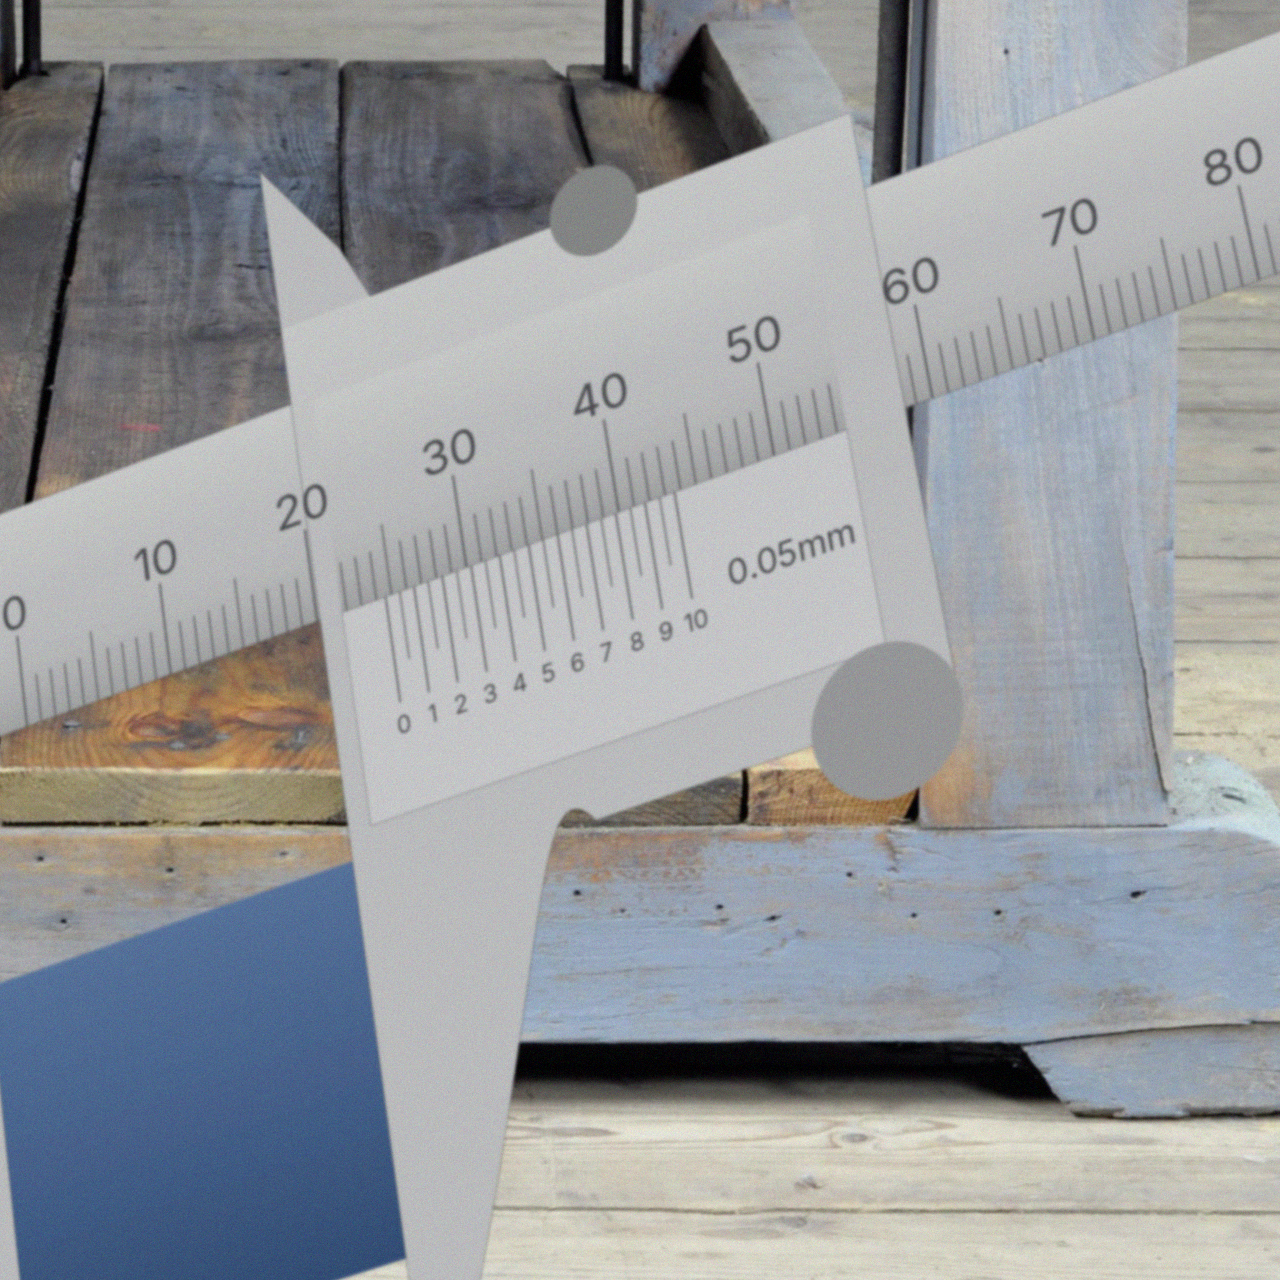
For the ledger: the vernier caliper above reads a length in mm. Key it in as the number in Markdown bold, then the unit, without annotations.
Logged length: **24.6** mm
